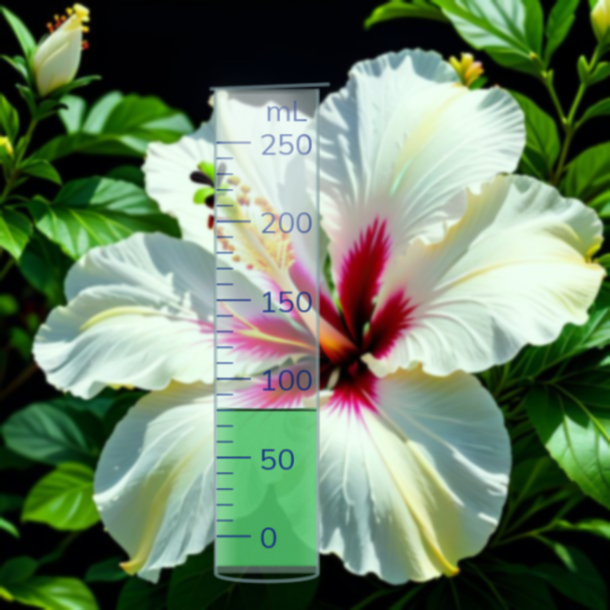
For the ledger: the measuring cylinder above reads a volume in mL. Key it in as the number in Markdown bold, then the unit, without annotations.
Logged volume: **80** mL
